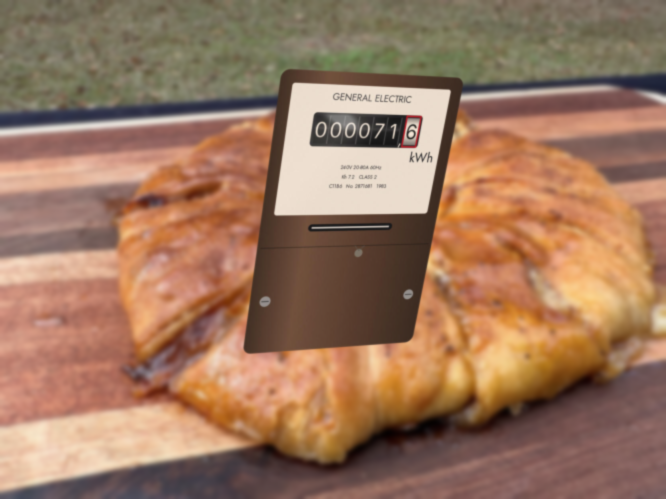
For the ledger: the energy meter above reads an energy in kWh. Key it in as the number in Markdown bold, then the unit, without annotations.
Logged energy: **71.6** kWh
